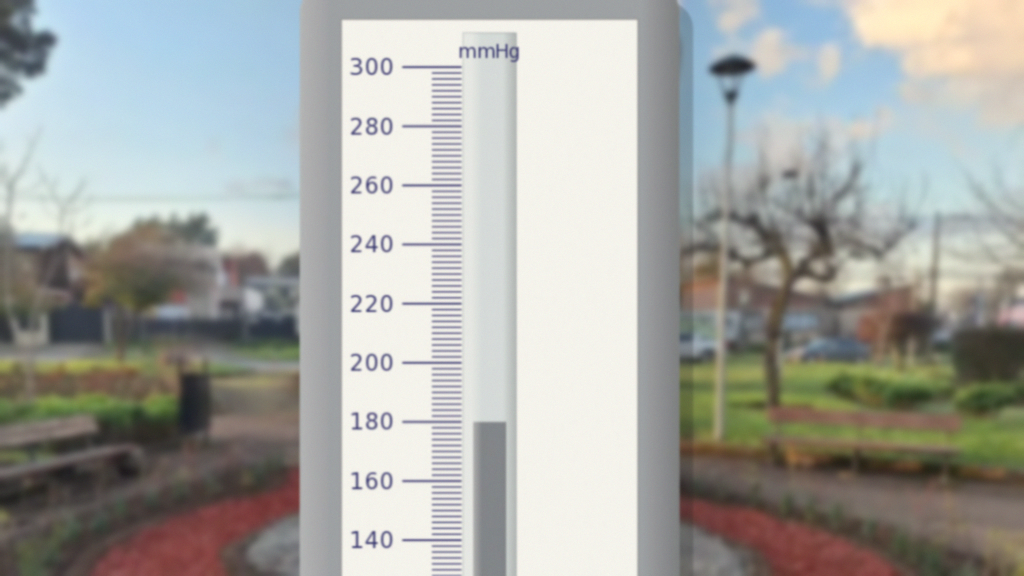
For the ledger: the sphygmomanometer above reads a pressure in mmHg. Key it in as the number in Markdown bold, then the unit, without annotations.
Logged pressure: **180** mmHg
